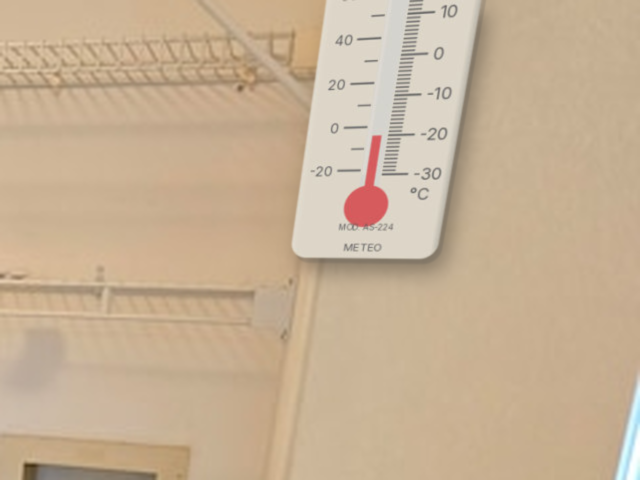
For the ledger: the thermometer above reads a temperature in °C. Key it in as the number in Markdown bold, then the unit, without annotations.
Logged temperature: **-20** °C
